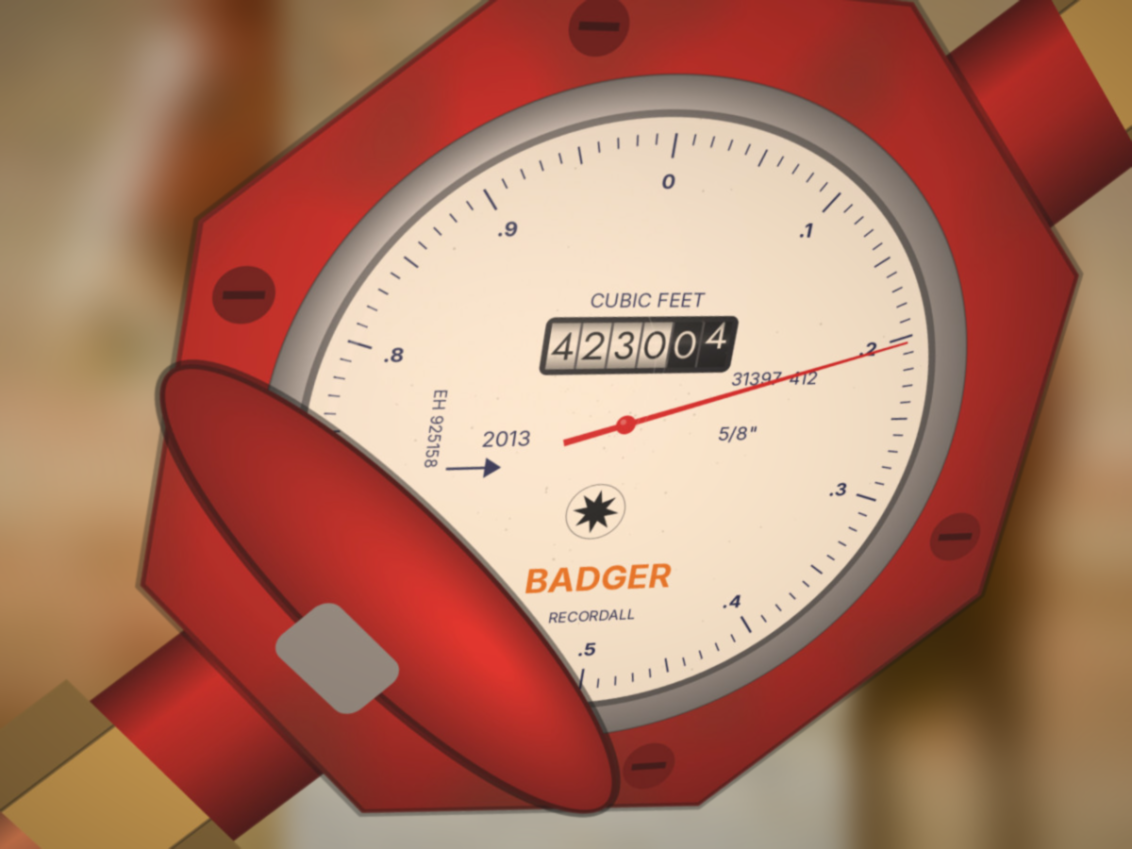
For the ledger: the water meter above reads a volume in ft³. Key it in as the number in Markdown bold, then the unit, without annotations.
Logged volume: **423004.20** ft³
